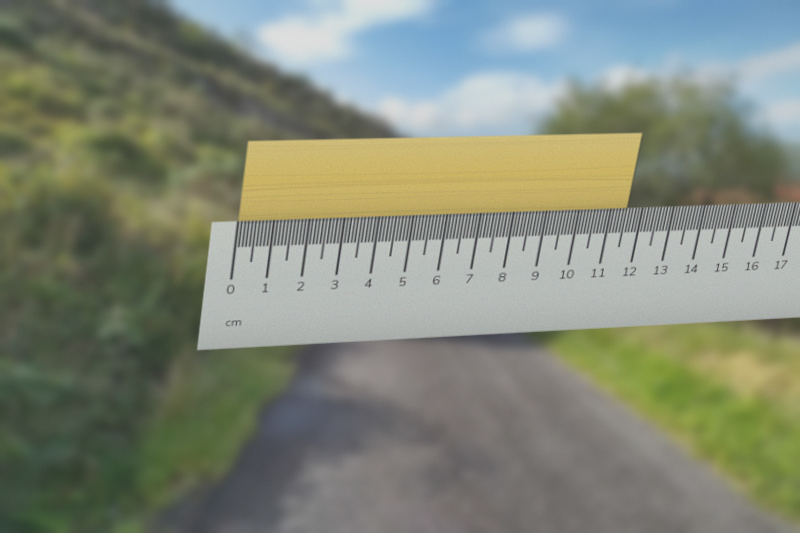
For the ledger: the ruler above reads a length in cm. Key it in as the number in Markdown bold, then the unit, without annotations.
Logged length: **11.5** cm
